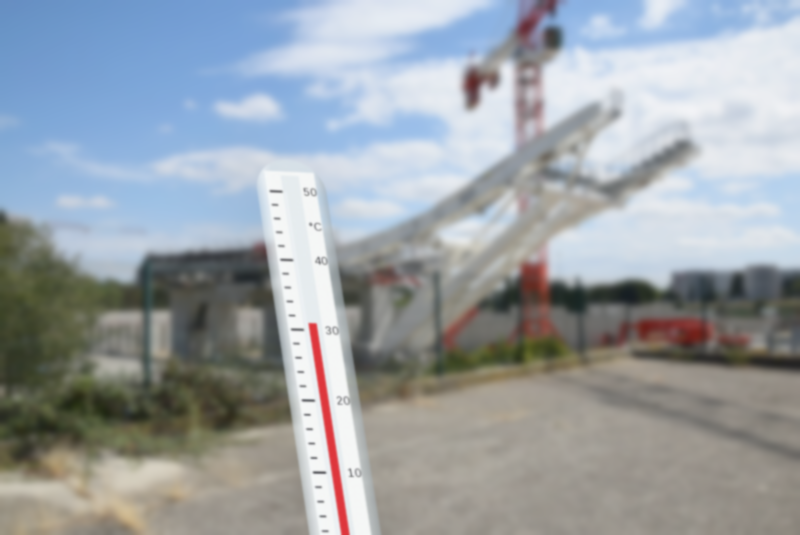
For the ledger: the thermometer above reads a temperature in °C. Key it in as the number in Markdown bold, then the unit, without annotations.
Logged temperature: **31** °C
